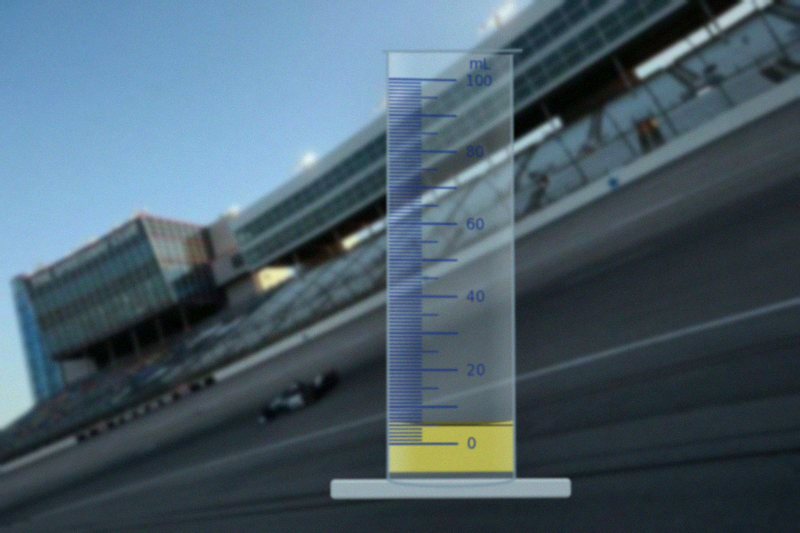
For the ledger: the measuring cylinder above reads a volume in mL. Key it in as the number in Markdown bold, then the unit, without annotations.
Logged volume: **5** mL
